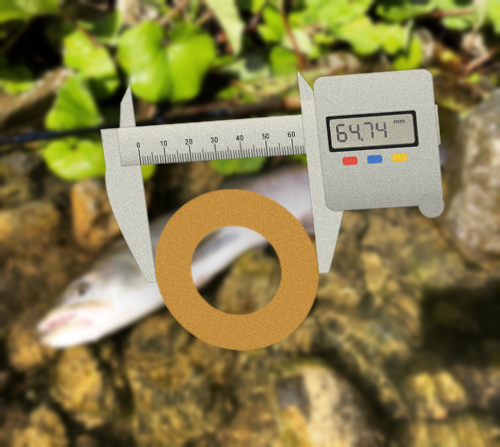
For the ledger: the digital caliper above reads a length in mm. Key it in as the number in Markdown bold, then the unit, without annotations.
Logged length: **64.74** mm
